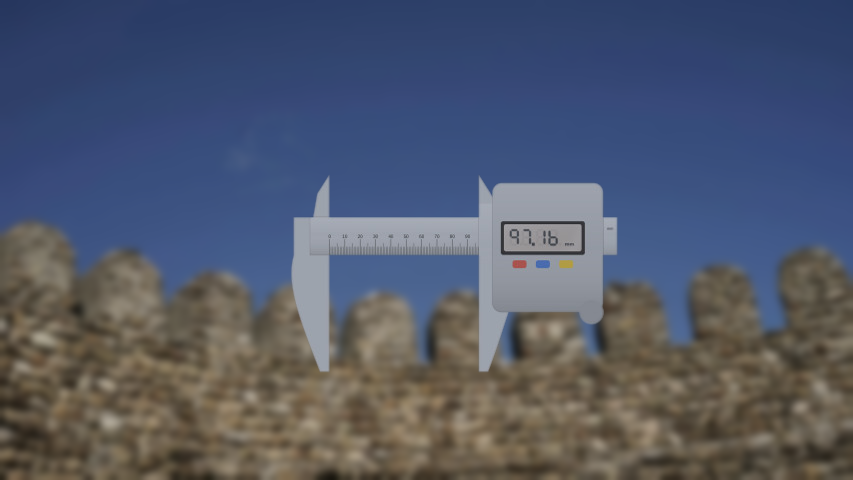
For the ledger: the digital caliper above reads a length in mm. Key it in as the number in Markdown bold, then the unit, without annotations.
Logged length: **97.16** mm
